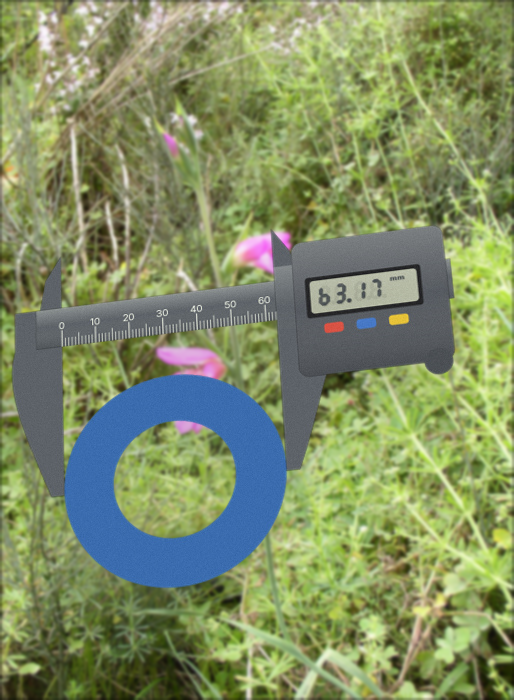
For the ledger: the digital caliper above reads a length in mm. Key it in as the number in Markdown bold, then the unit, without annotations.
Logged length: **63.17** mm
